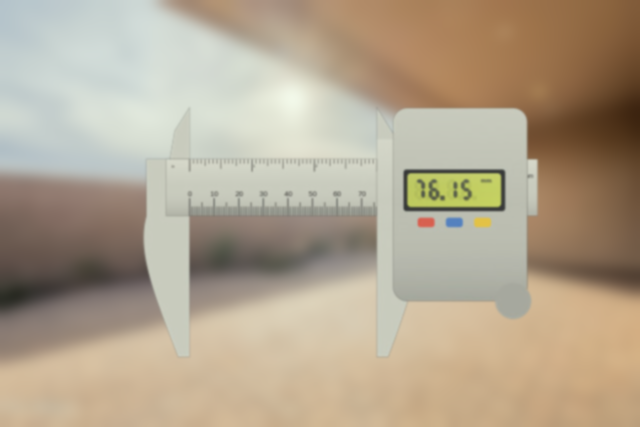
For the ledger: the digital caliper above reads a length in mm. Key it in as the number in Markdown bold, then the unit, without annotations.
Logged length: **76.15** mm
